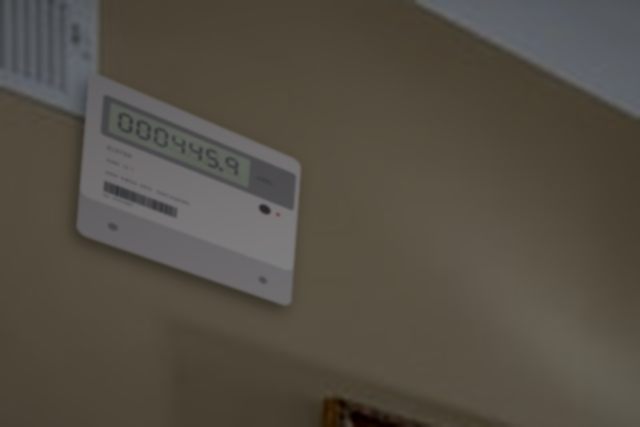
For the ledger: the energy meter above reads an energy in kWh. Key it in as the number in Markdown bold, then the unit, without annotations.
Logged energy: **445.9** kWh
